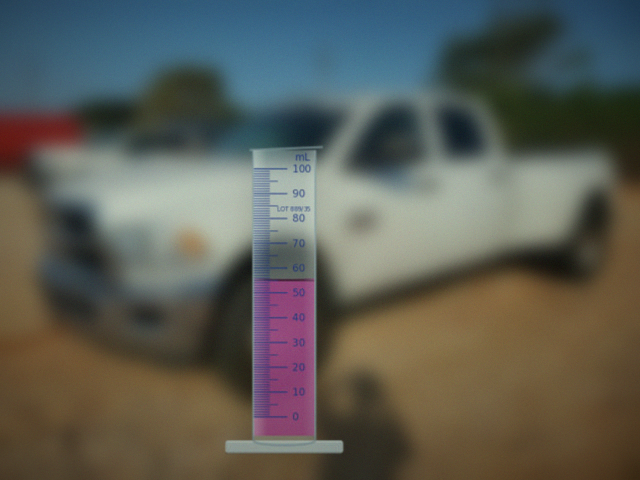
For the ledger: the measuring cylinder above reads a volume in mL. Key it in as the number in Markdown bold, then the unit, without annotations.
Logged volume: **55** mL
